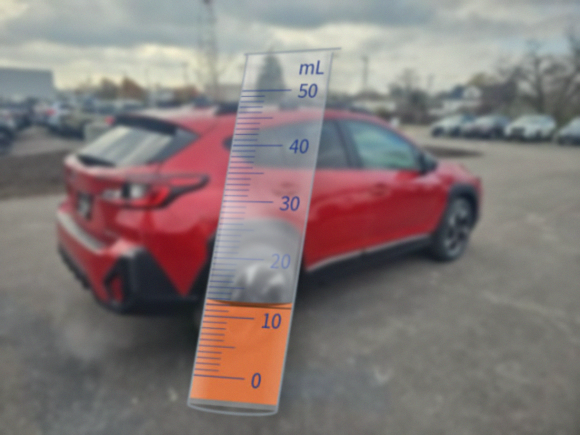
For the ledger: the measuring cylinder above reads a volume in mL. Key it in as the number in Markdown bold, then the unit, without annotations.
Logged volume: **12** mL
